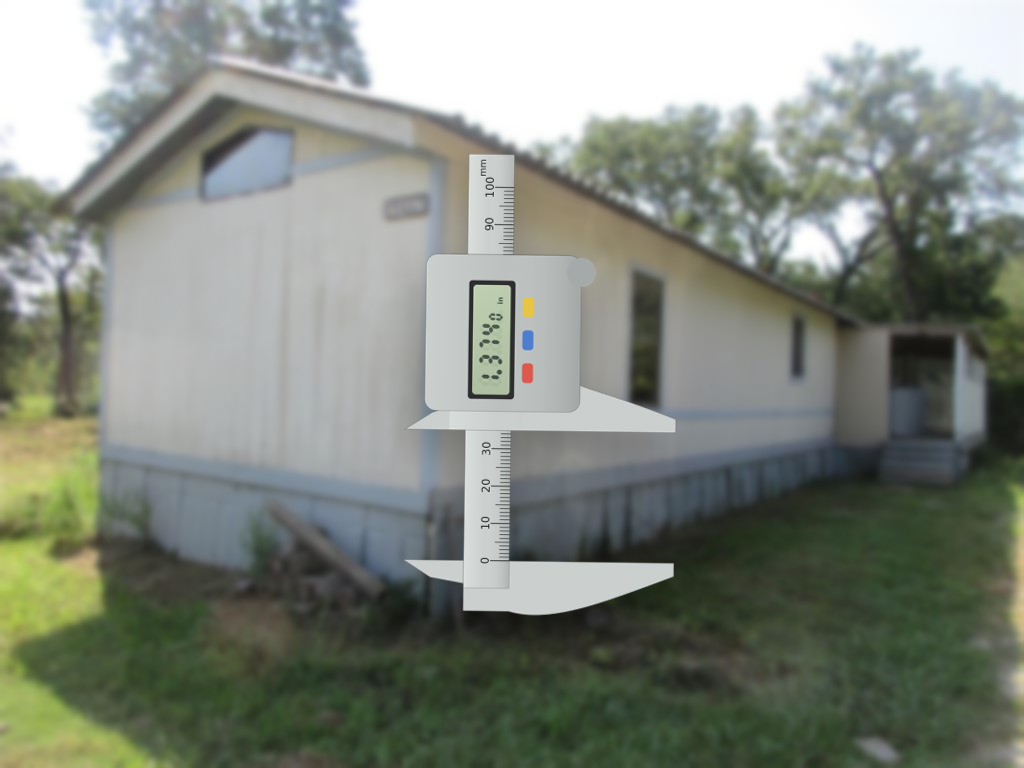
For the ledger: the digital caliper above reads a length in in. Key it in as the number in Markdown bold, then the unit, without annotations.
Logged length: **1.3740** in
